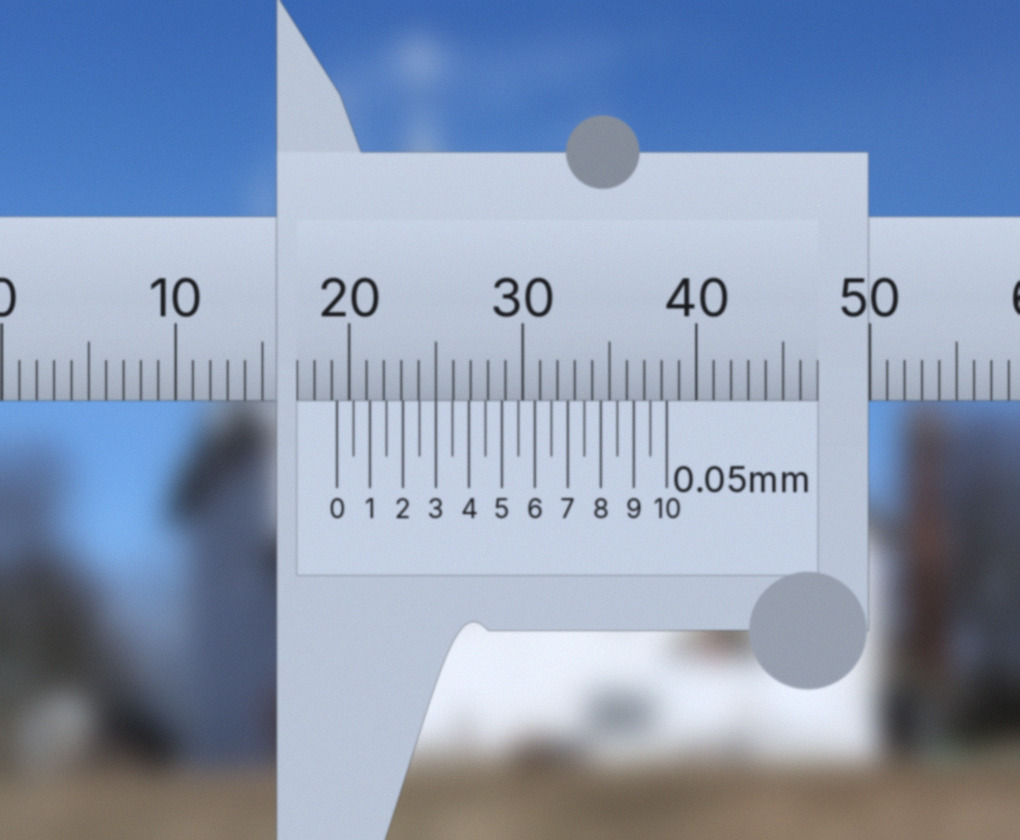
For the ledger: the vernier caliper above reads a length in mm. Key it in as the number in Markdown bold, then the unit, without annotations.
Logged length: **19.3** mm
